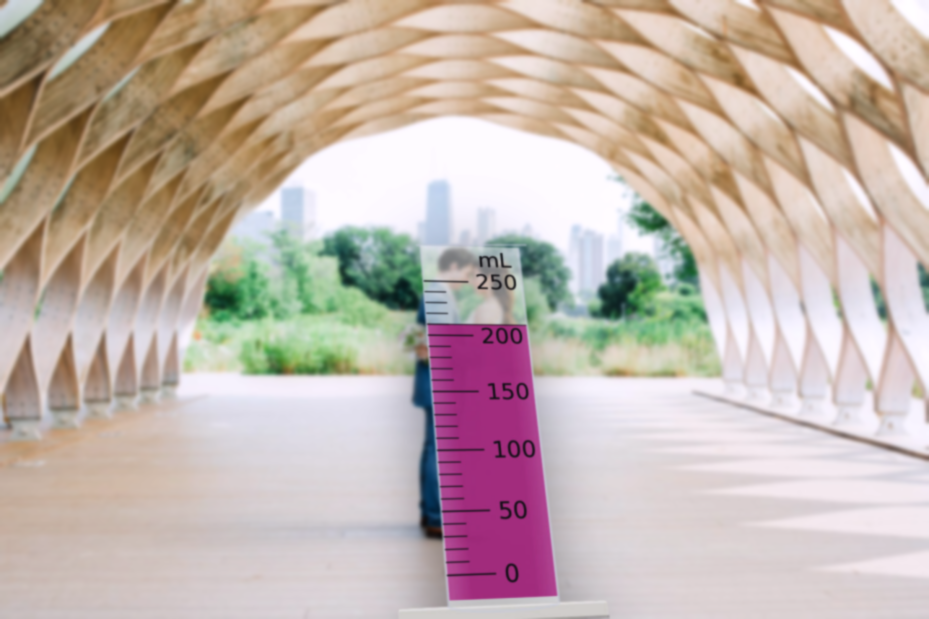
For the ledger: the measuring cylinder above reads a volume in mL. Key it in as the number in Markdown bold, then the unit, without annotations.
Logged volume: **210** mL
